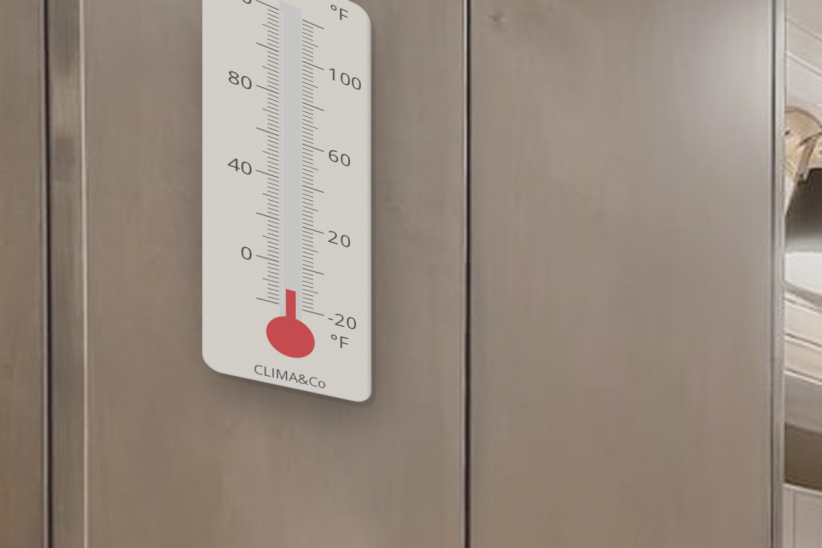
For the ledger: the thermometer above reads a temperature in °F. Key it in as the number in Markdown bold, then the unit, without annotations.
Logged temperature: **-12** °F
